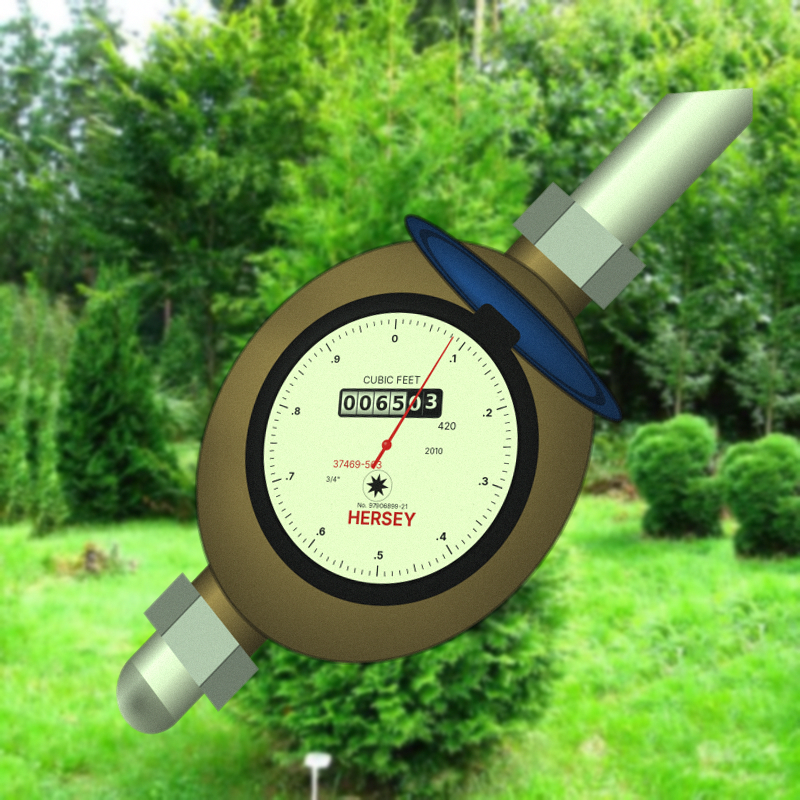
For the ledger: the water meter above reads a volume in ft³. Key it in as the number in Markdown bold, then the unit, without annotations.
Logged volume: **6503.08** ft³
